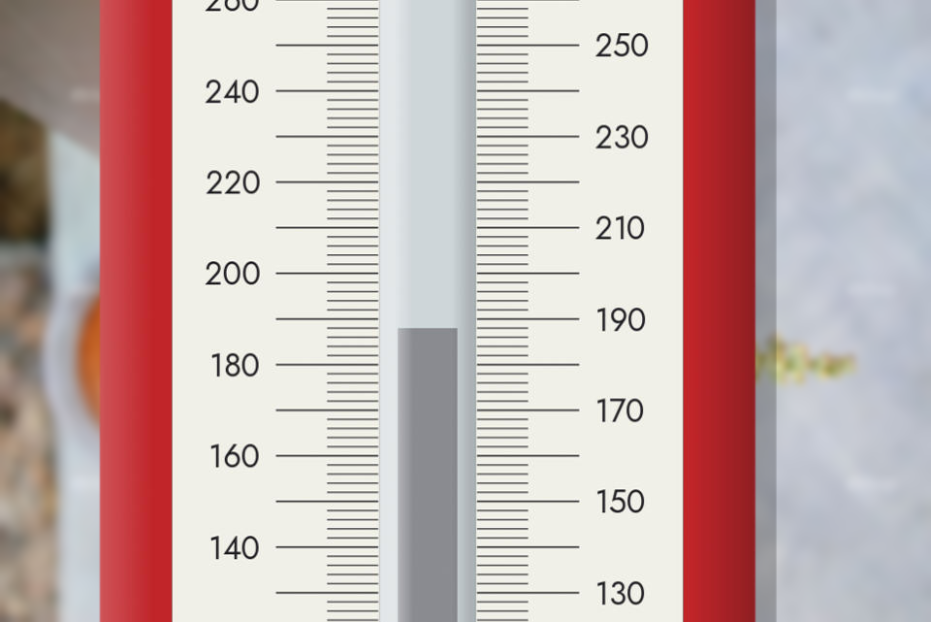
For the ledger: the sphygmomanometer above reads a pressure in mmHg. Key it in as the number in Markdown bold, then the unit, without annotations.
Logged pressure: **188** mmHg
